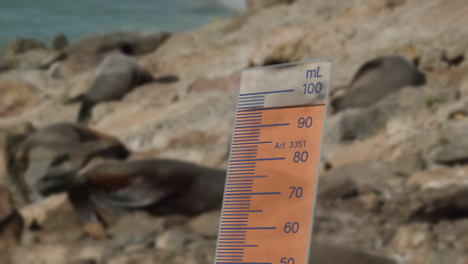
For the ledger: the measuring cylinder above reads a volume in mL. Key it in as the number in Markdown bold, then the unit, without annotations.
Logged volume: **95** mL
